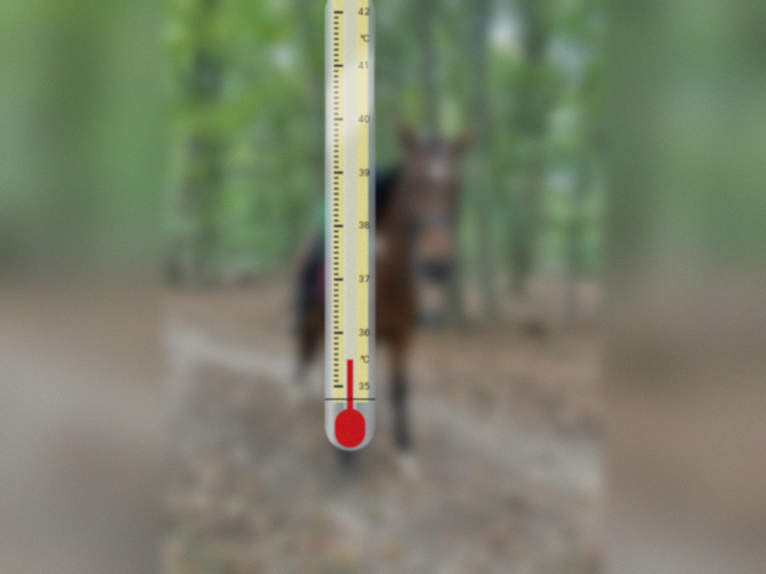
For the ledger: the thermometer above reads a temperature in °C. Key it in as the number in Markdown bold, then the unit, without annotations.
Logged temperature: **35.5** °C
